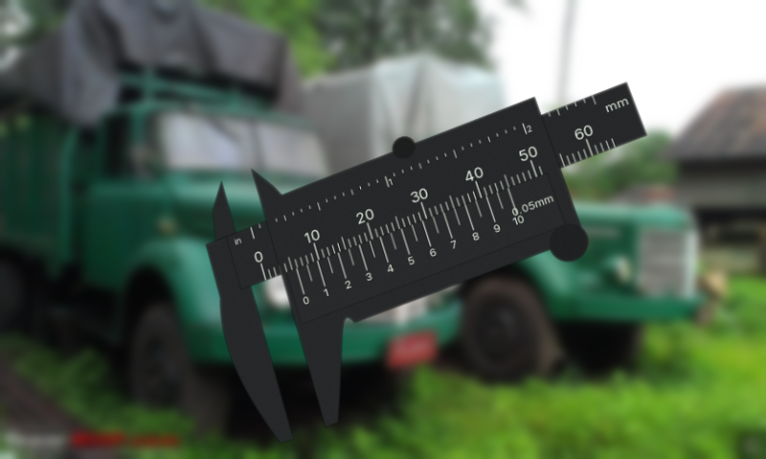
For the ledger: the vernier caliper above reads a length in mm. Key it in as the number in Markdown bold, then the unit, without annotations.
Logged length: **5.8** mm
